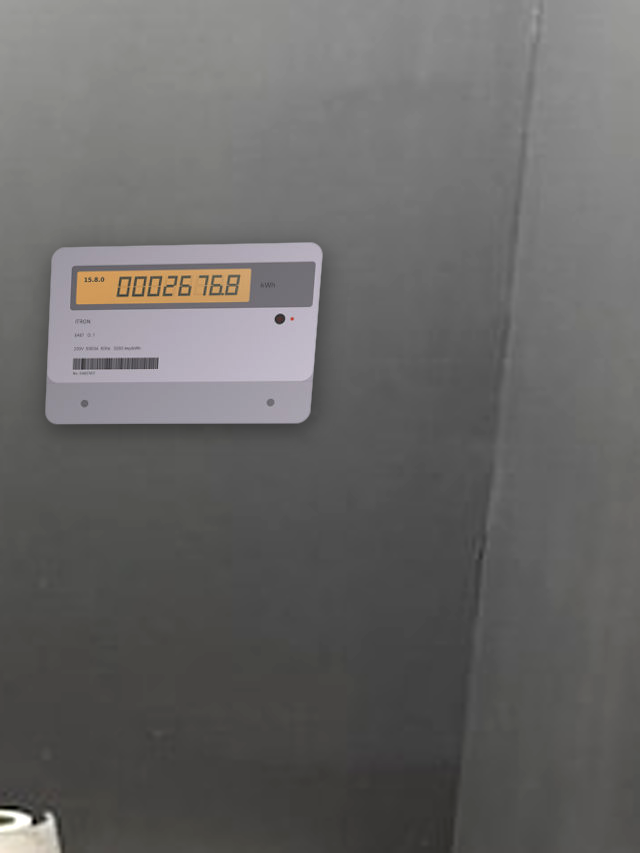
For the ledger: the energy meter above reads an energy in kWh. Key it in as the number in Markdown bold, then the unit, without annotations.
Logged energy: **2676.8** kWh
